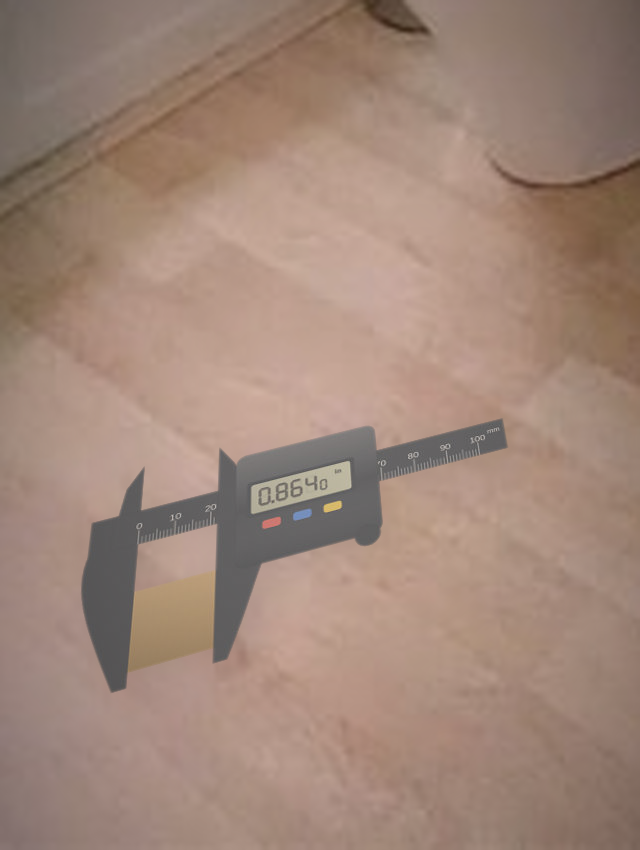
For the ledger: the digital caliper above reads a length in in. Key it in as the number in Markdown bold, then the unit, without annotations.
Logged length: **0.8640** in
